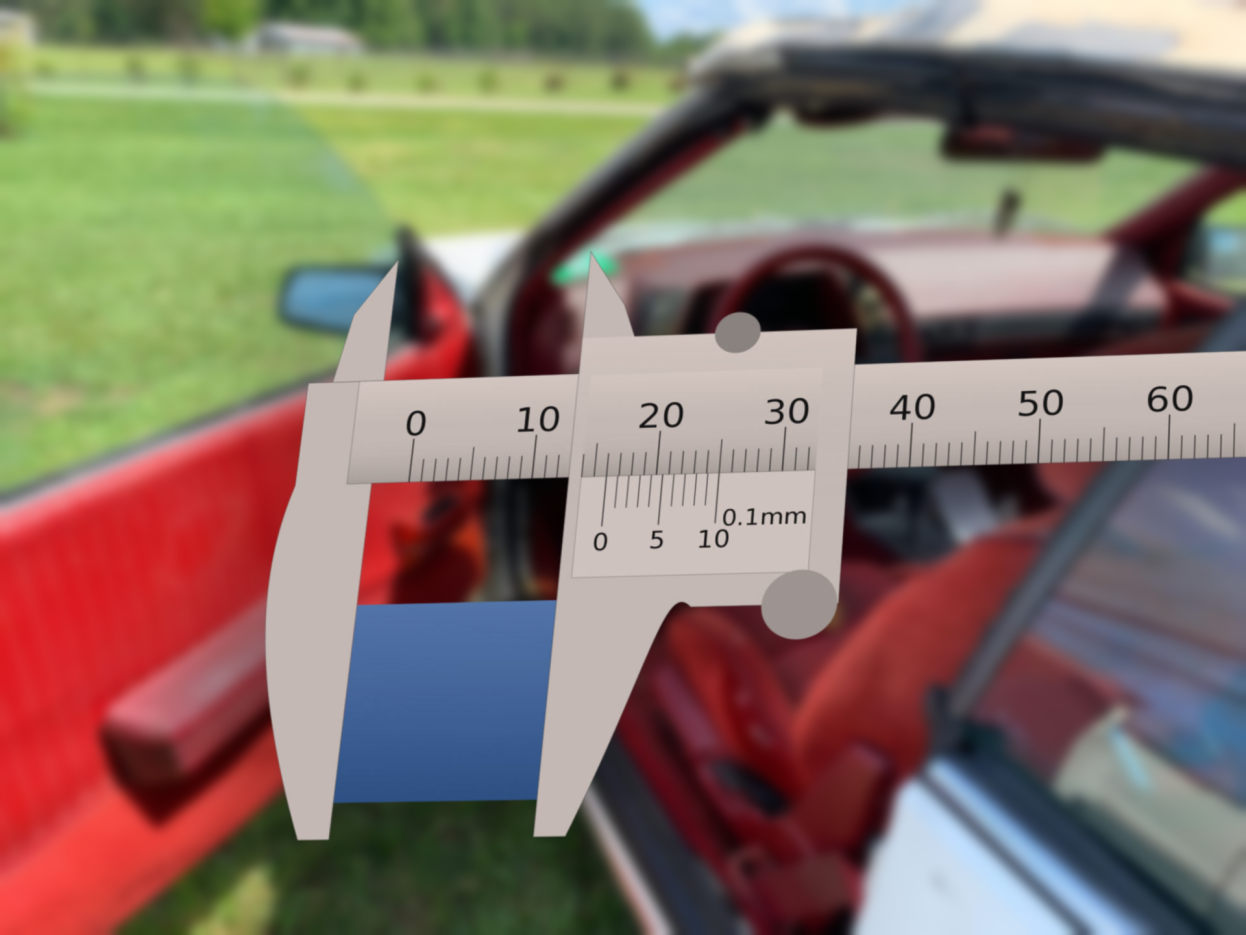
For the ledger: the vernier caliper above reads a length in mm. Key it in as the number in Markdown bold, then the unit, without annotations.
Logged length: **16.0** mm
